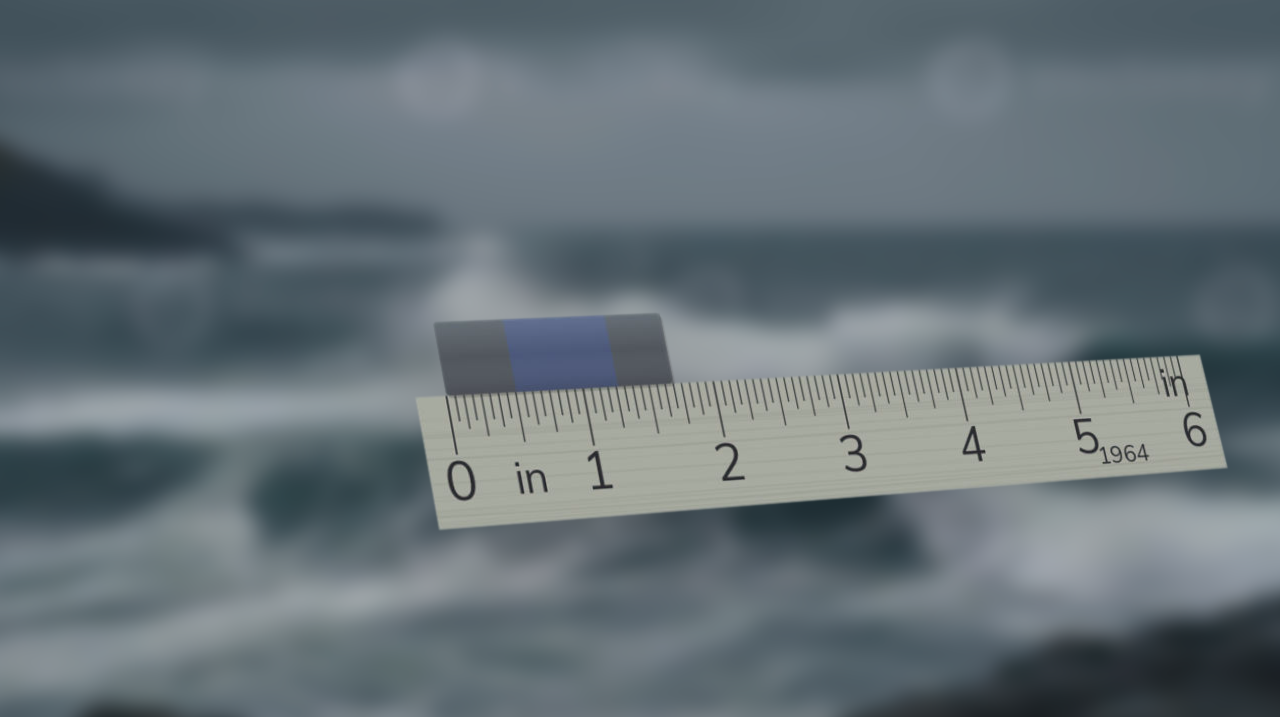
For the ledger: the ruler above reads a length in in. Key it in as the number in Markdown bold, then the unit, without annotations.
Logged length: **1.6875** in
